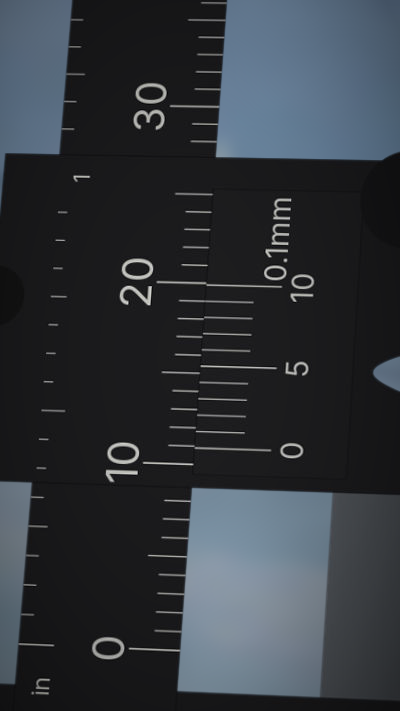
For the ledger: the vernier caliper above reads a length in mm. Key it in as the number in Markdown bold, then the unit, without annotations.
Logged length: **10.9** mm
